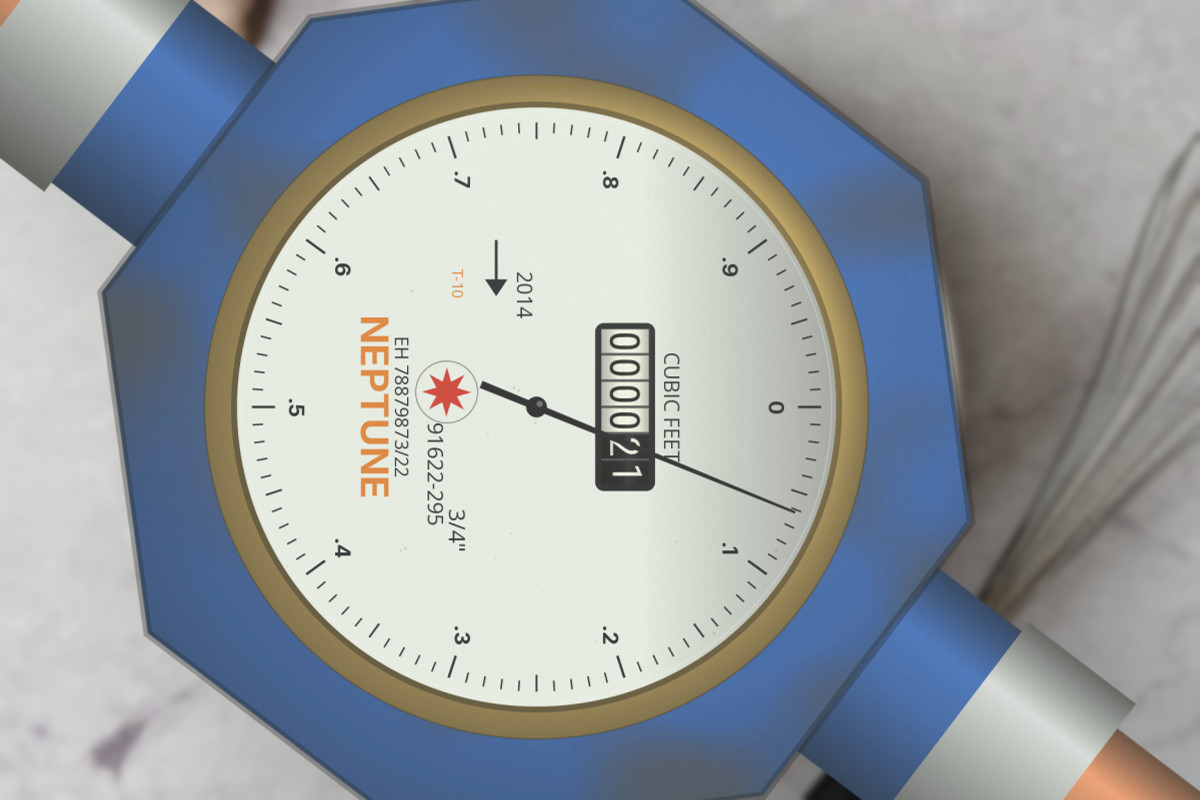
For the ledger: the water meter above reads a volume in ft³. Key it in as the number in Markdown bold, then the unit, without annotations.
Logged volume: **21.06** ft³
